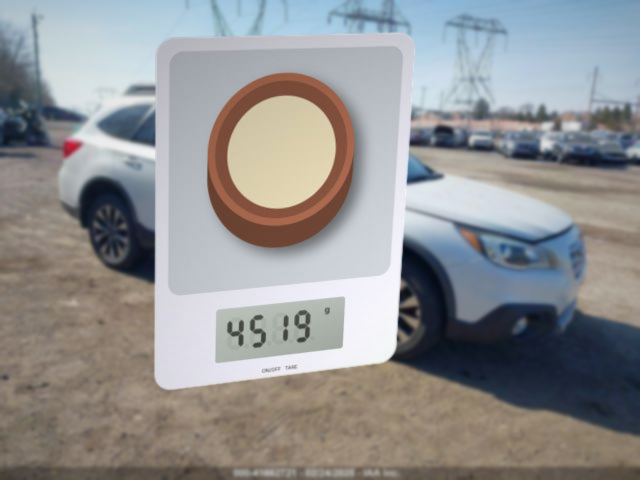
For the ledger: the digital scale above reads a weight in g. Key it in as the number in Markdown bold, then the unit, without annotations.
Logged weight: **4519** g
